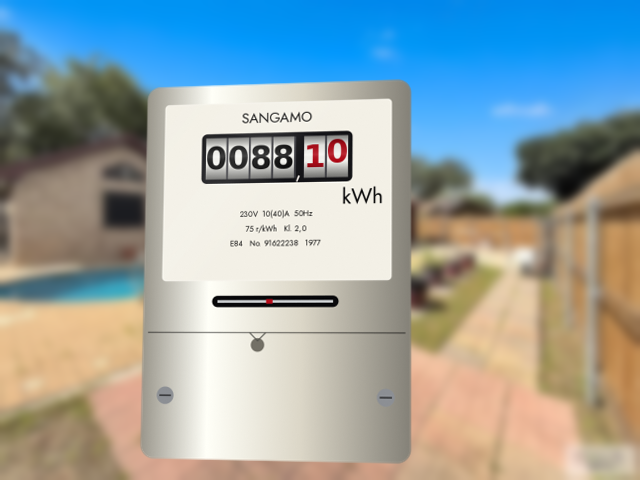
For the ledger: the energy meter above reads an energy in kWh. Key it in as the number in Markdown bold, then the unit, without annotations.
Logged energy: **88.10** kWh
